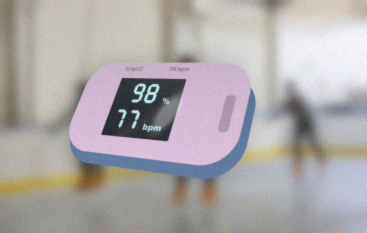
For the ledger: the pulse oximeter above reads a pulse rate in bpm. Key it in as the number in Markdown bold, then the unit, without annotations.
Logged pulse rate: **77** bpm
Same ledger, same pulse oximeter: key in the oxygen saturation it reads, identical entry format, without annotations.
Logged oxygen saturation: **98** %
